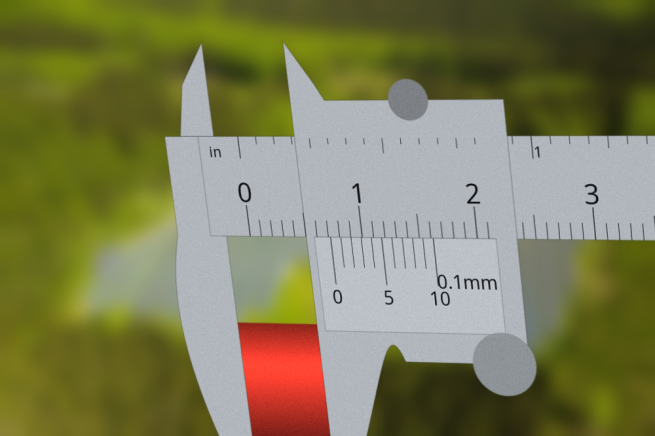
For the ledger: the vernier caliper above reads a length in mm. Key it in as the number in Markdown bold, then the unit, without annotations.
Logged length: **7.2** mm
